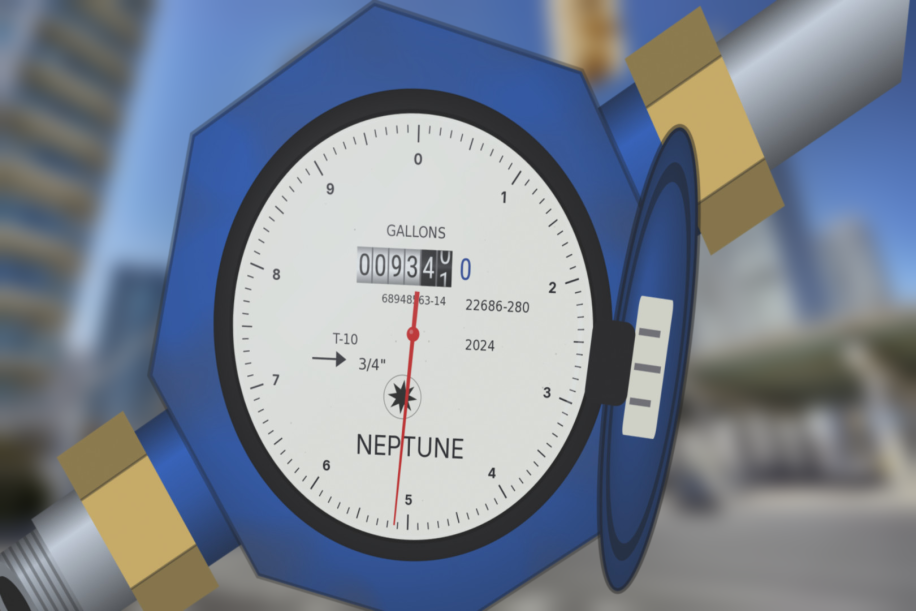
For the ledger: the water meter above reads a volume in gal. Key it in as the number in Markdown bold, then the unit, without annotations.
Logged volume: **93405.1** gal
